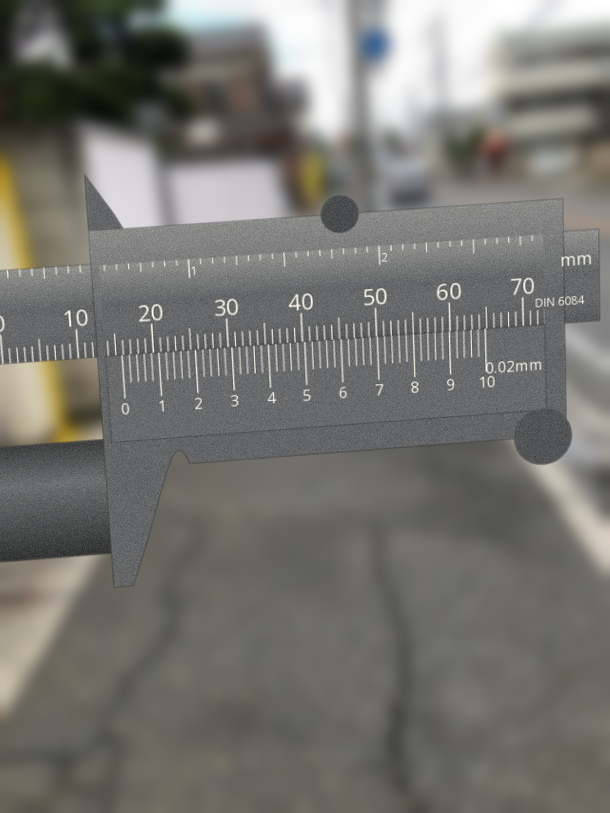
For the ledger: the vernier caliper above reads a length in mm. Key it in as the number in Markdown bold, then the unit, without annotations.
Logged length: **15.8** mm
